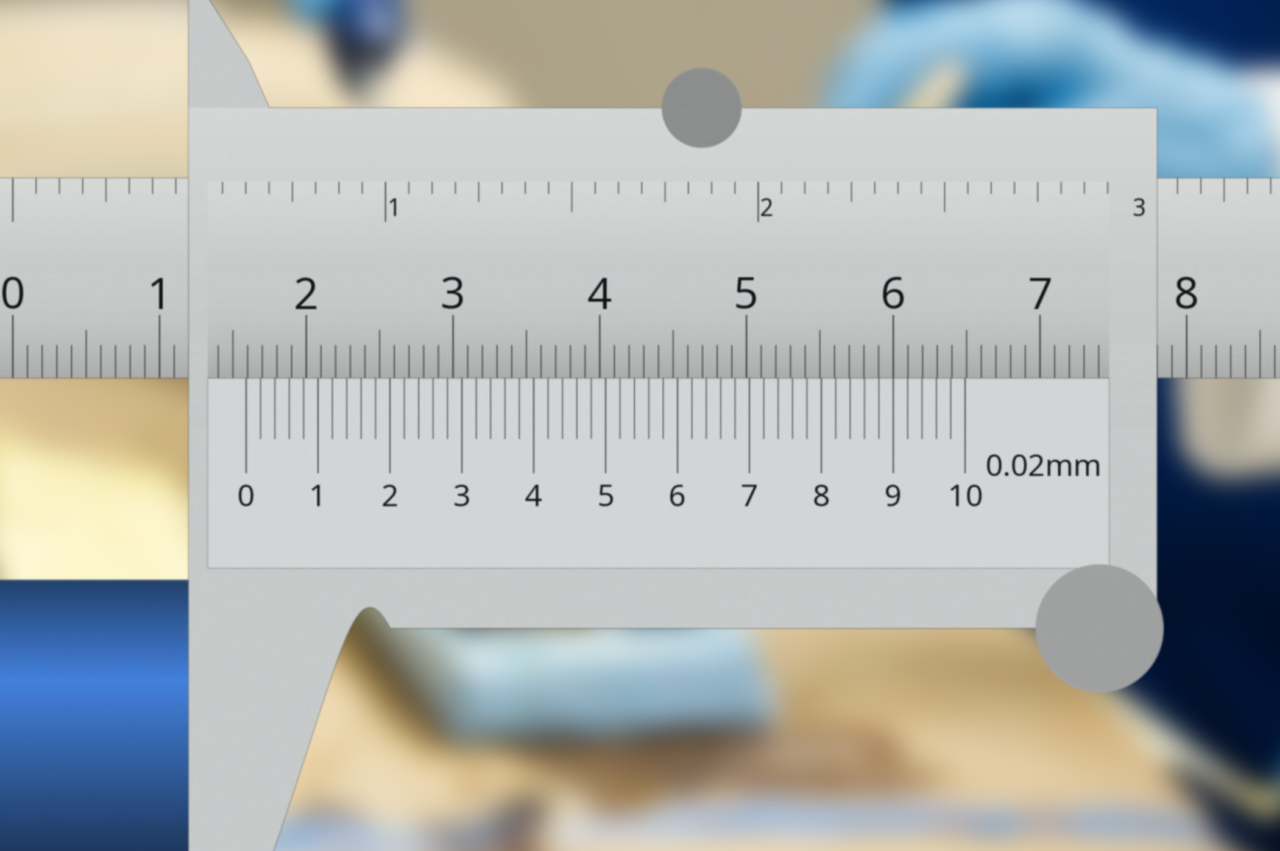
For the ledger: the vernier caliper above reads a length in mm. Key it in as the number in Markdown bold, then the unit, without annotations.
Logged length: **15.9** mm
